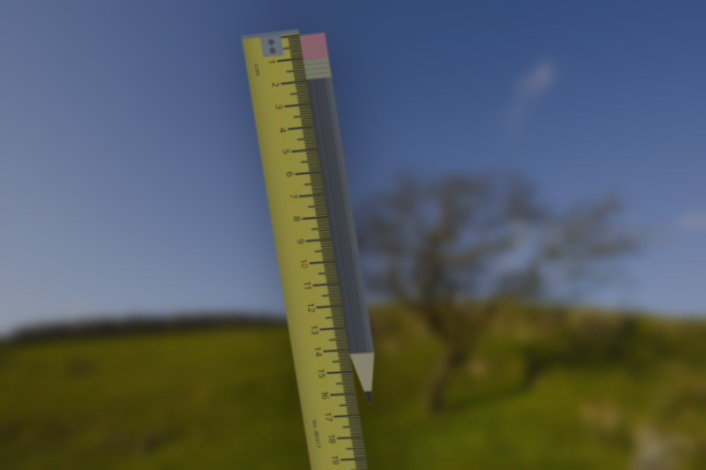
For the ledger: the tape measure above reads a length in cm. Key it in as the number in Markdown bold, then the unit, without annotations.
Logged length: **16.5** cm
